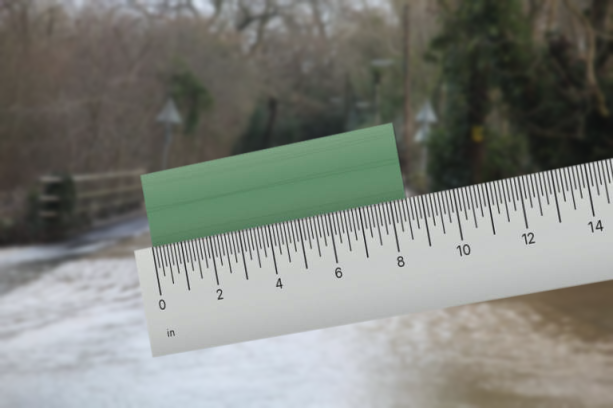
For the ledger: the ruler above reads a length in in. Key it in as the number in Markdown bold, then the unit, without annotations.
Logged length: **8.5** in
